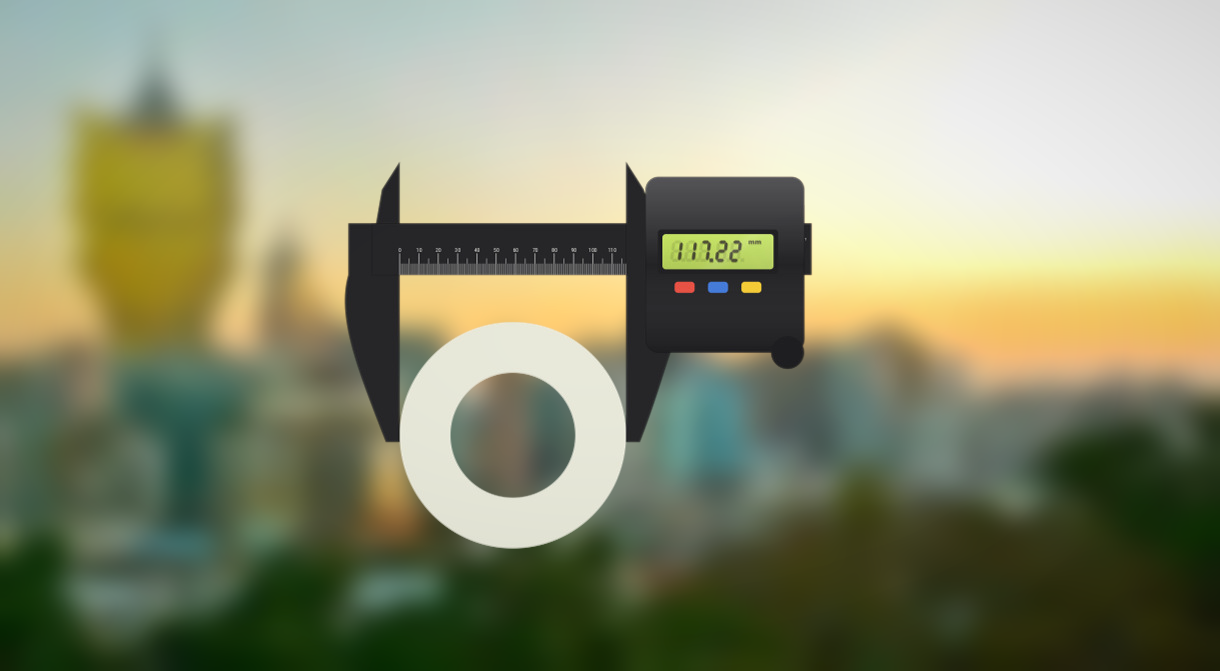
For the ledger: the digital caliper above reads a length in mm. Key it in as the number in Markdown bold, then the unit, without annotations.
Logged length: **117.22** mm
